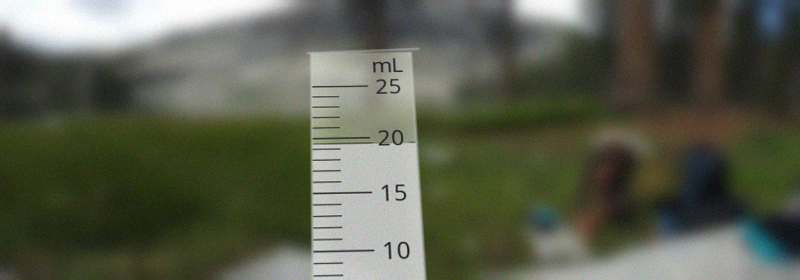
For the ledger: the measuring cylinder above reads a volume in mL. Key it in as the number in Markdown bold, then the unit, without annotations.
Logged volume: **19.5** mL
